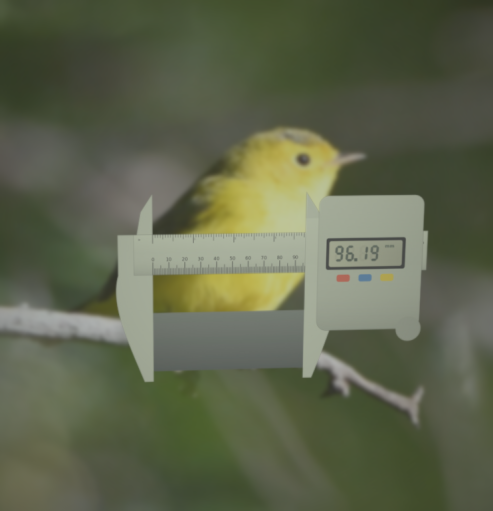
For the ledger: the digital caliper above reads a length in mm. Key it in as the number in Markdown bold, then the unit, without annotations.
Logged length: **96.19** mm
